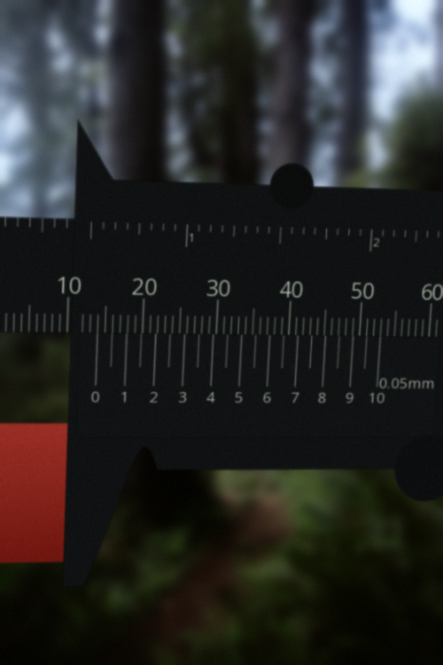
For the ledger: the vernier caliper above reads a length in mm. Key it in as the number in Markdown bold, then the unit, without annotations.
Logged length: **14.0** mm
